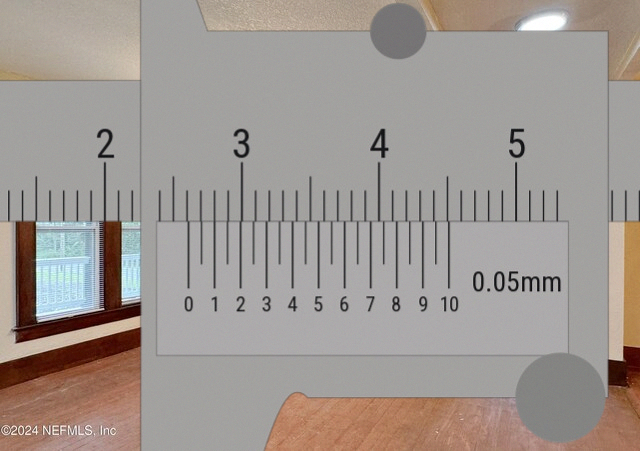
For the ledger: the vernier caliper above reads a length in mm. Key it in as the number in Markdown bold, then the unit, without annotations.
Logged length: **26.1** mm
